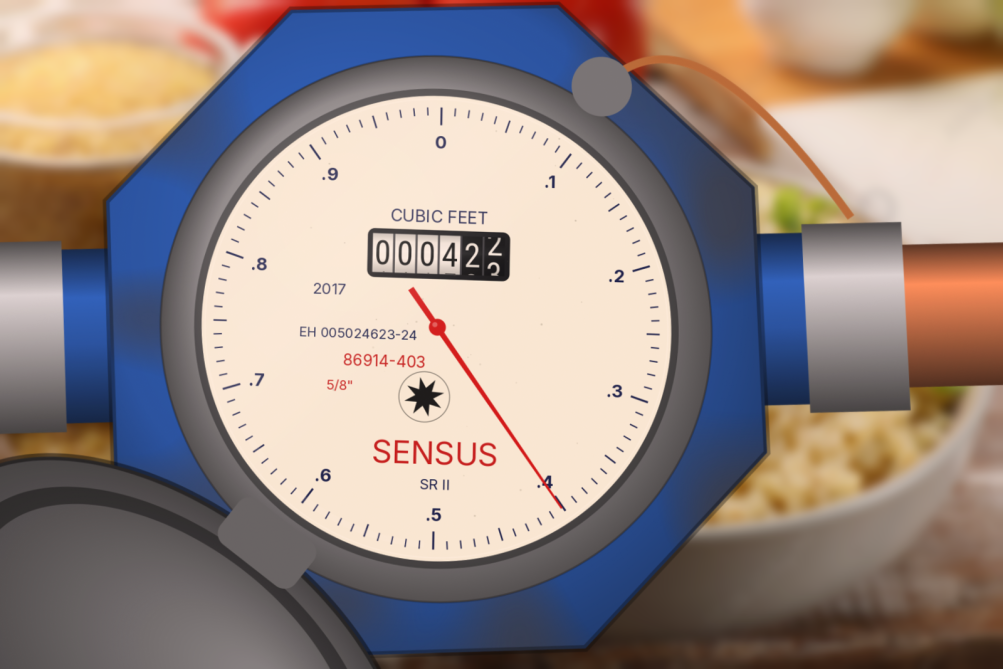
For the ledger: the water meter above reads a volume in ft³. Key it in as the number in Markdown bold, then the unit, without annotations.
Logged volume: **422.40** ft³
